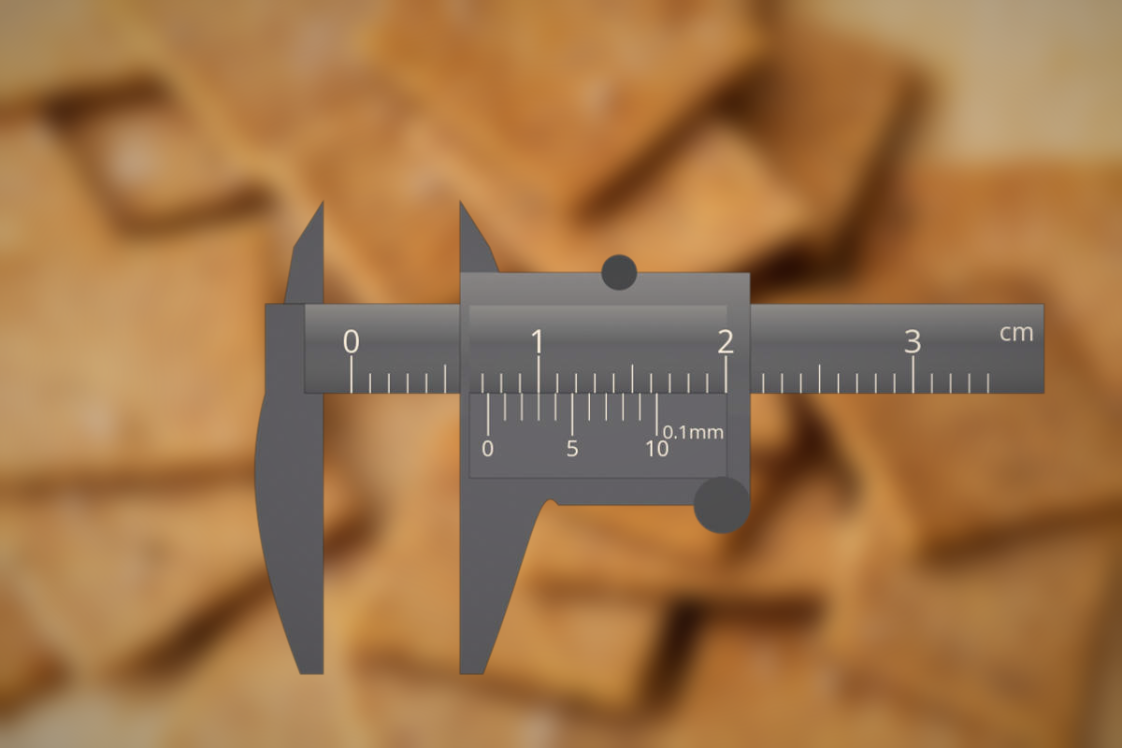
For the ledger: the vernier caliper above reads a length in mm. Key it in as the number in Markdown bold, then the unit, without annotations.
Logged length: **7.3** mm
